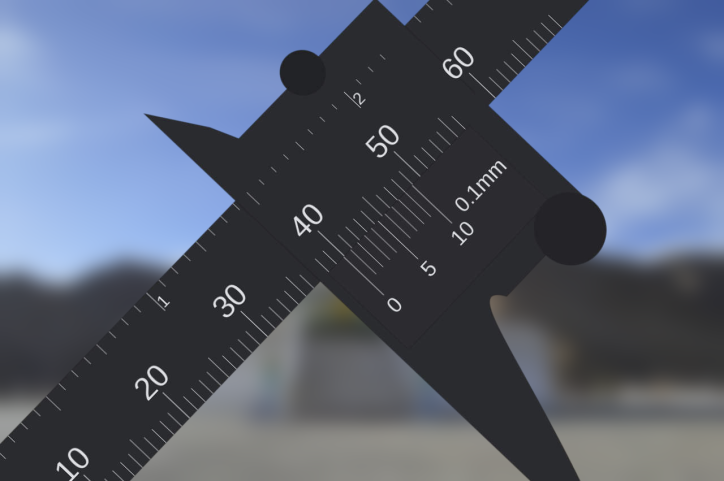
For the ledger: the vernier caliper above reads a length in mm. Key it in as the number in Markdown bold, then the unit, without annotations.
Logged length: **39.9** mm
